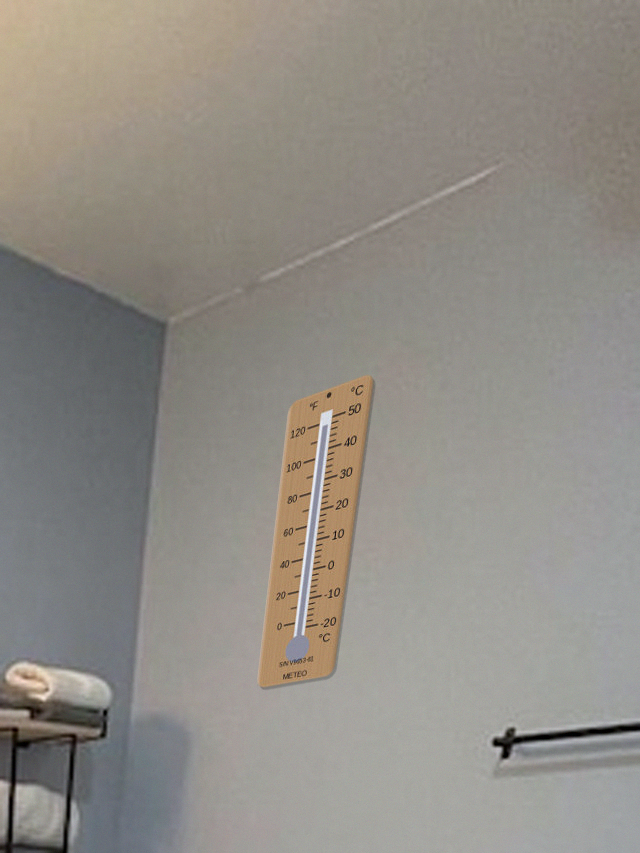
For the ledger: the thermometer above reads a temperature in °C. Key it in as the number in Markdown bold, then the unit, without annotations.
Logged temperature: **48** °C
